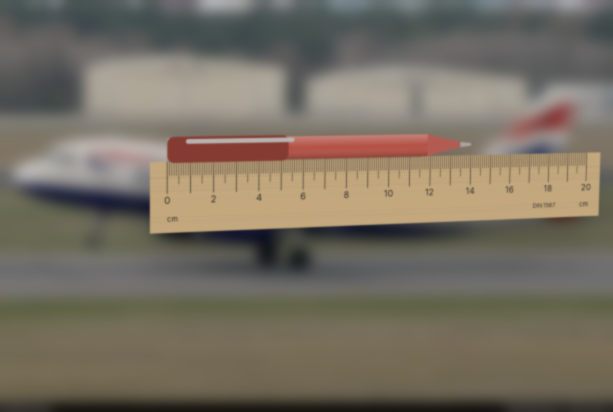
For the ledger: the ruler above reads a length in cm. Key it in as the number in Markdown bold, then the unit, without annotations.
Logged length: **14** cm
